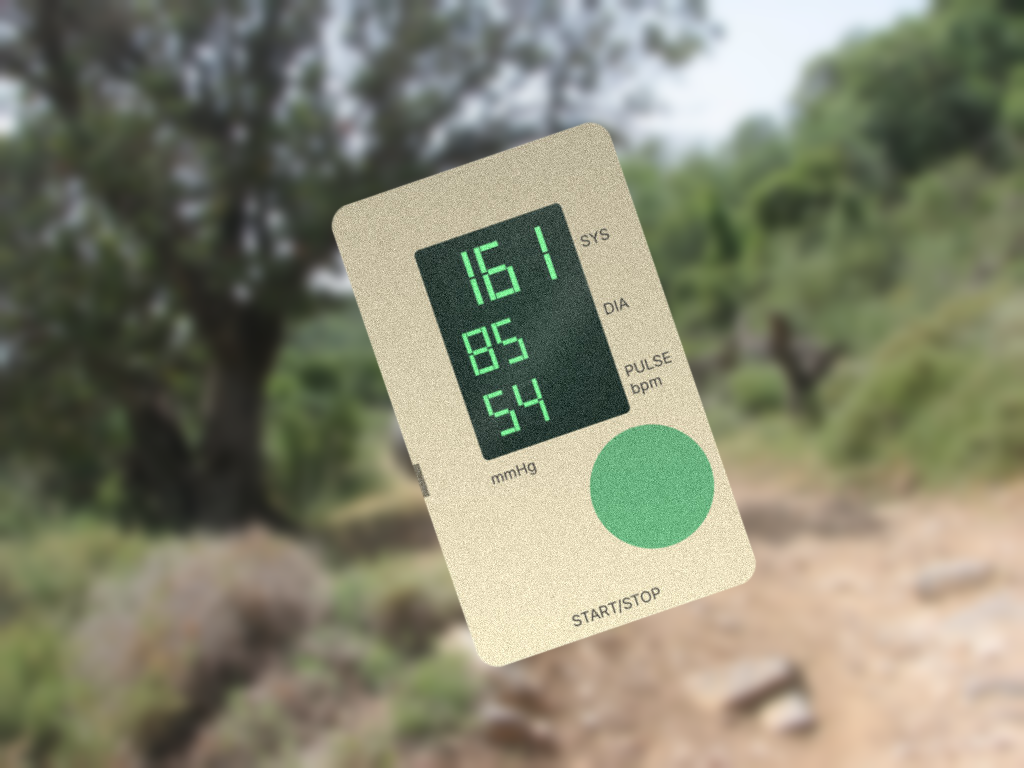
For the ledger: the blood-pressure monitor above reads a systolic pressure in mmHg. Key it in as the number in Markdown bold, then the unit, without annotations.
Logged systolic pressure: **161** mmHg
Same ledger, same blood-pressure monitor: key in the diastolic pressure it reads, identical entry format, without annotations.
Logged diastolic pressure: **85** mmHg
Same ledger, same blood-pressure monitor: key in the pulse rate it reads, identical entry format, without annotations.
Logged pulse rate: **54** bpm
